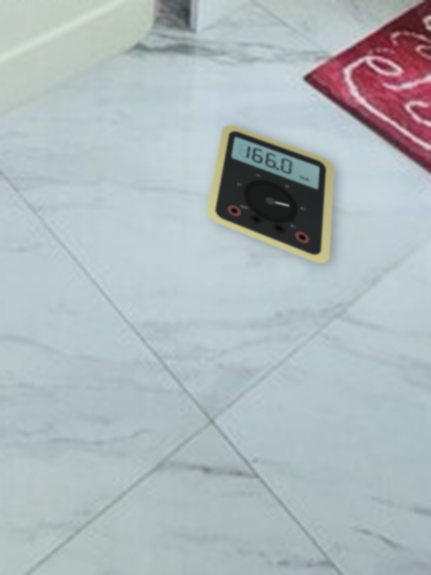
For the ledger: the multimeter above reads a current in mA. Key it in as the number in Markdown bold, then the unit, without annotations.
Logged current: **166.0** mA
